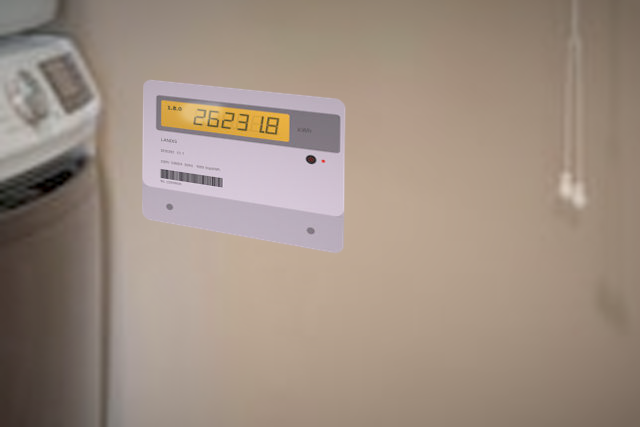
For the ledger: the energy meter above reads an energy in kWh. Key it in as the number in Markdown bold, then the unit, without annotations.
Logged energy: **26231.8** kWh
